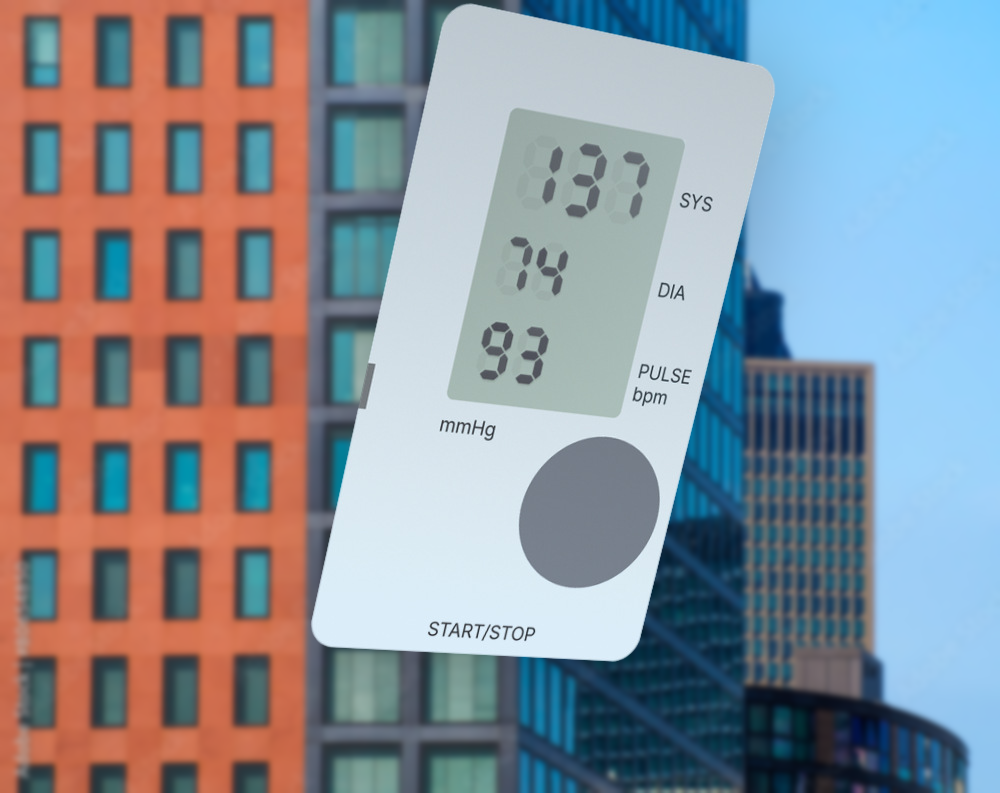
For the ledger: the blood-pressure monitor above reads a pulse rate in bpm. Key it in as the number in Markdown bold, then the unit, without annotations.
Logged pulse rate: **93** bpm
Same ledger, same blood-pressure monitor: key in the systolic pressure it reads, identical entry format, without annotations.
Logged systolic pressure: **137** mmHg
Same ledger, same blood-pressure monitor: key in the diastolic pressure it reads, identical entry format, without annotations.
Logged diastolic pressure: **74** mmHg
